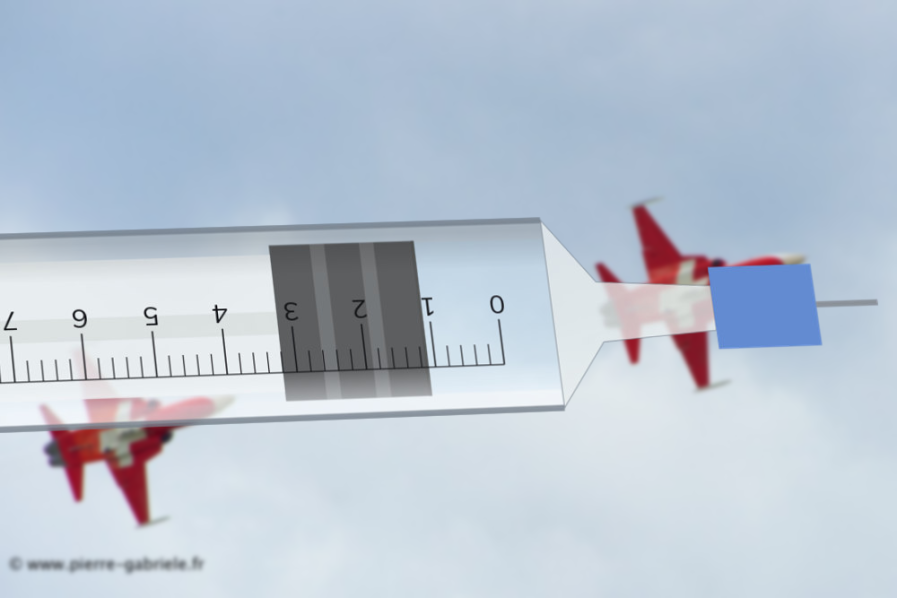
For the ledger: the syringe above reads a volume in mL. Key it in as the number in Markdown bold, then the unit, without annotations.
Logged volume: **1.1** mL
